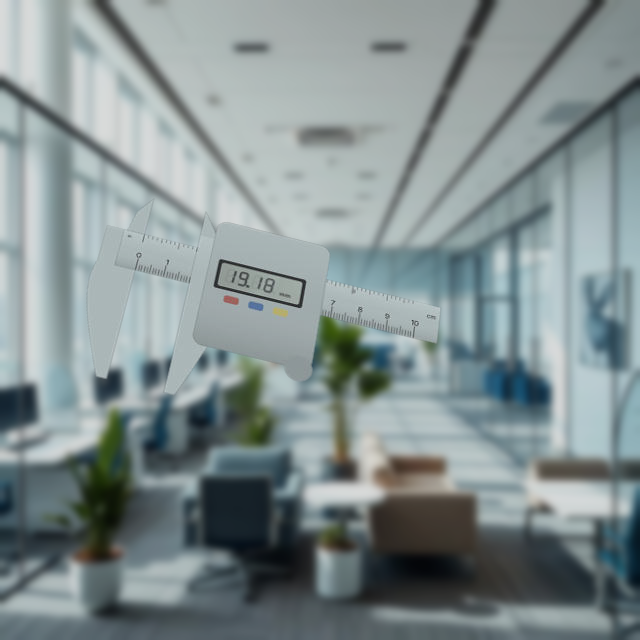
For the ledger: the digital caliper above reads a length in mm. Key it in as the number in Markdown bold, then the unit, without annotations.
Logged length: **19.18** mm
